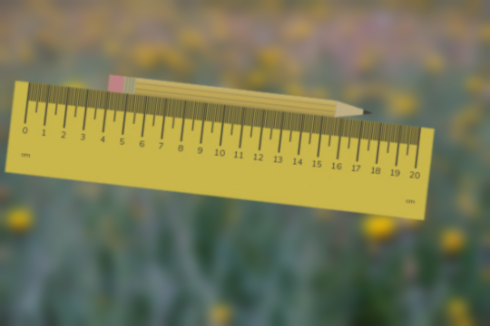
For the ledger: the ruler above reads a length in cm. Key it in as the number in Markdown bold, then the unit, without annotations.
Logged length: **13.5** cm
